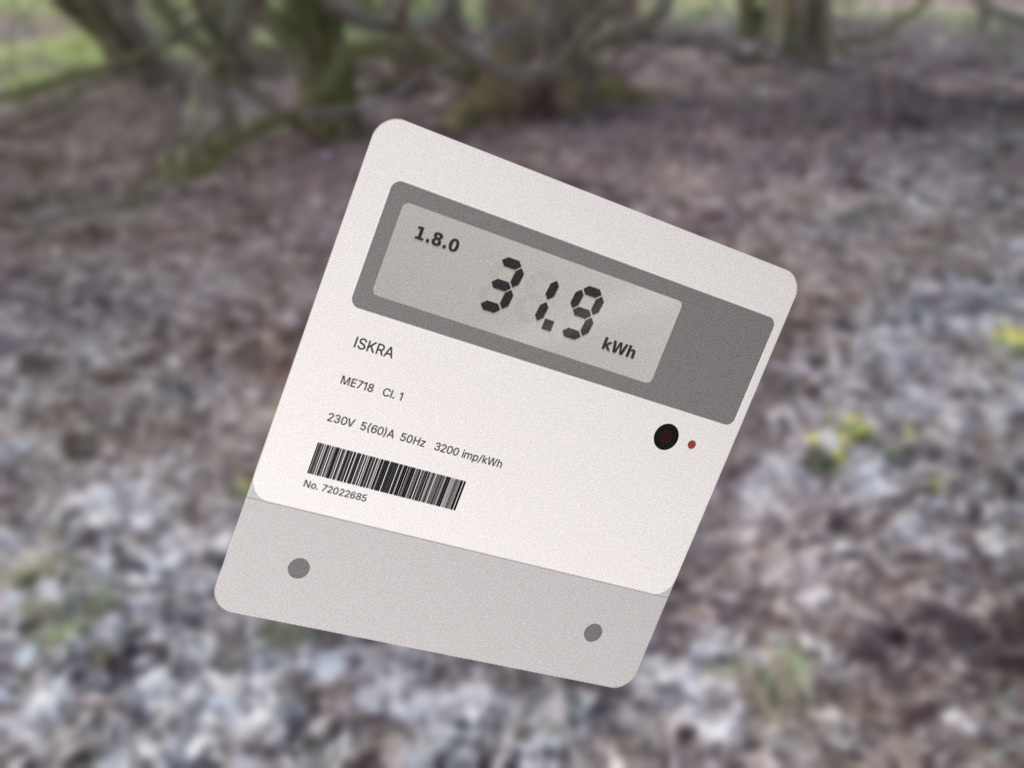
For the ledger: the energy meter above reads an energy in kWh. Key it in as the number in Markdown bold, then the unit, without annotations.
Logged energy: **31.9** kWh
